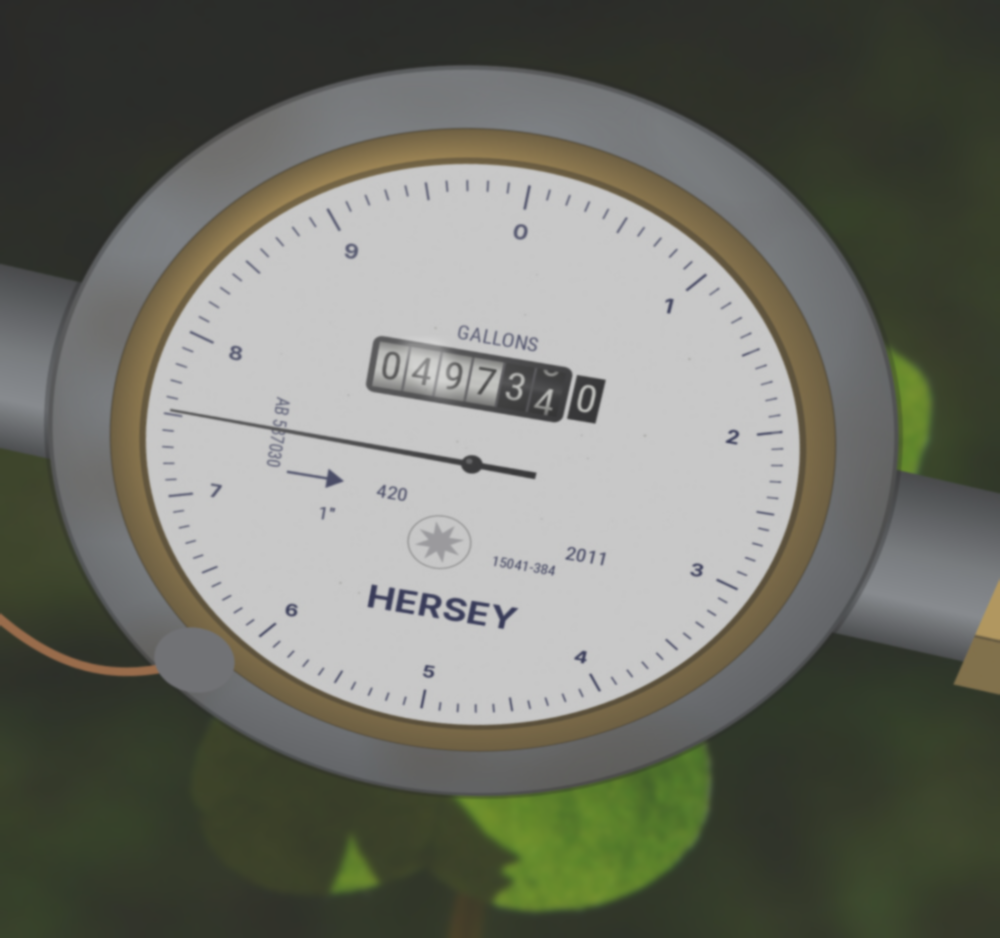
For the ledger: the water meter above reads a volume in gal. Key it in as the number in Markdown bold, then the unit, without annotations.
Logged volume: **497337.5** gal
